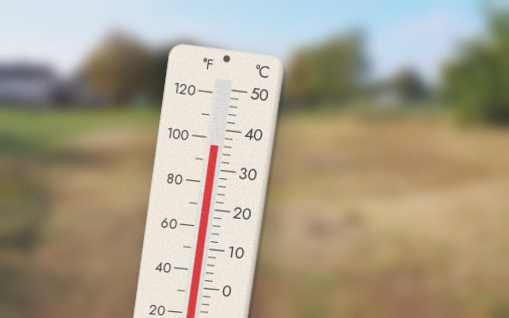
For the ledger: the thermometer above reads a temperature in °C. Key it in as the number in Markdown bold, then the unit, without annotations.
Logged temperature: **36** °C
